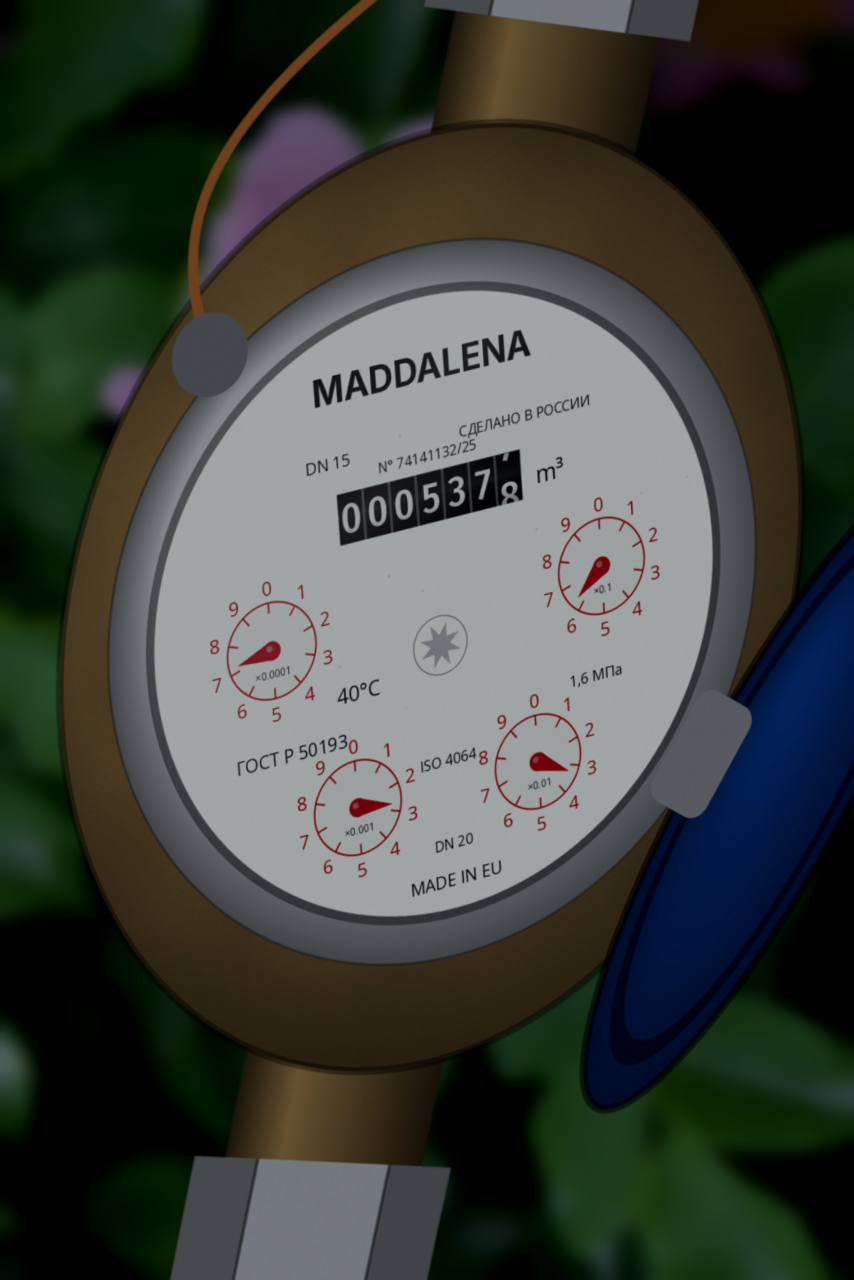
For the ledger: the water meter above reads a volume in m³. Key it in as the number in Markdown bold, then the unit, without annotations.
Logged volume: **5377.6327** m³
